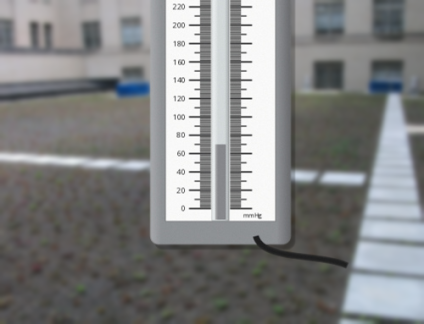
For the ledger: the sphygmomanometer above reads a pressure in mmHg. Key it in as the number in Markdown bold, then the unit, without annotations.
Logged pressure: **70** mmHg
